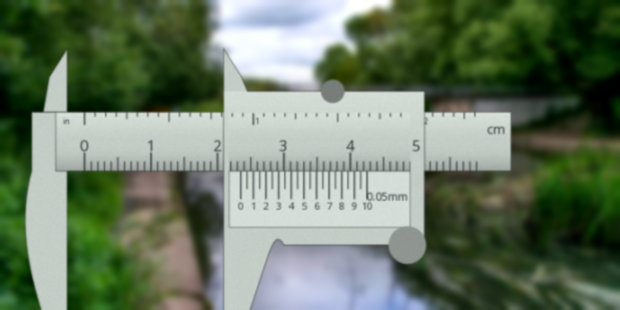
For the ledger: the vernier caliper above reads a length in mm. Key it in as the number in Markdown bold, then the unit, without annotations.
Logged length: **23.5** mm
